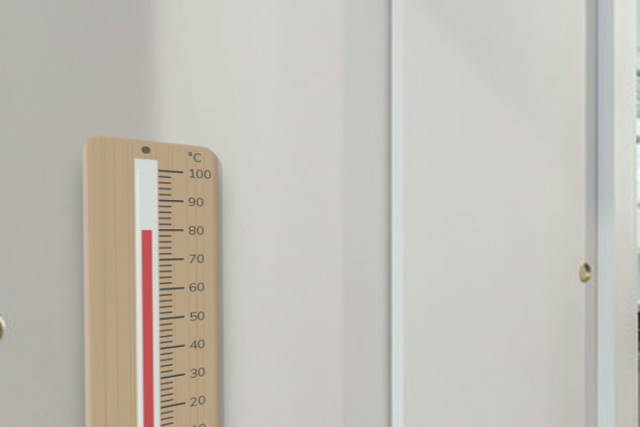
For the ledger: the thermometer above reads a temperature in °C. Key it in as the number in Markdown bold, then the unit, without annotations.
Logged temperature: **80** °C
